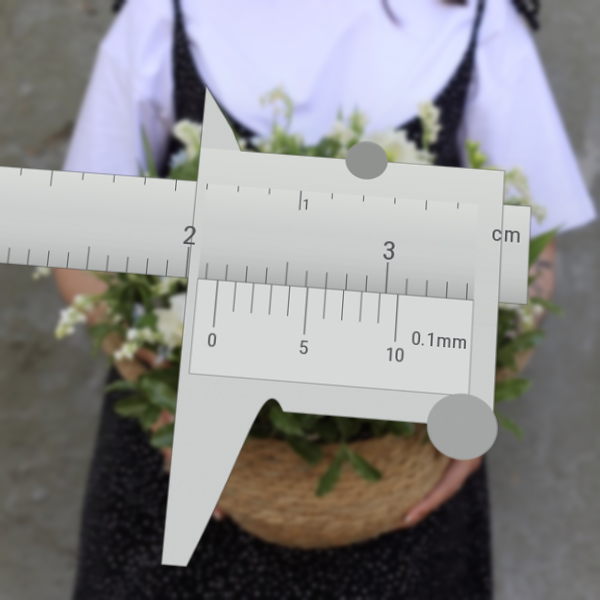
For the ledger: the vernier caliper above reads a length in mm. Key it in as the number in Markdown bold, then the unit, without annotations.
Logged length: **21.6** mm
